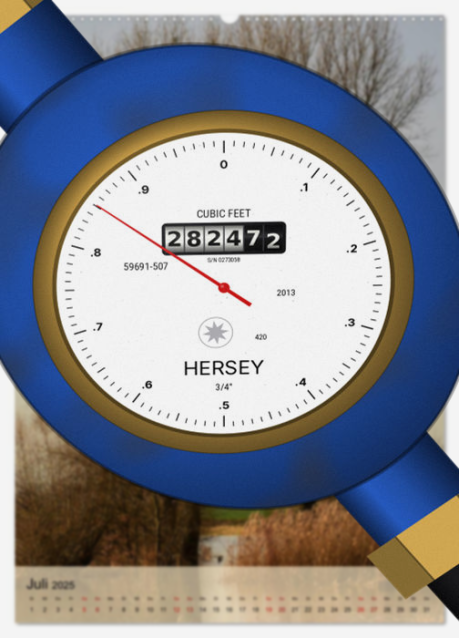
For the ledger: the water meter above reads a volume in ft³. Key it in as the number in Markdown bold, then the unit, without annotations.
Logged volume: **282471.85** ft³
